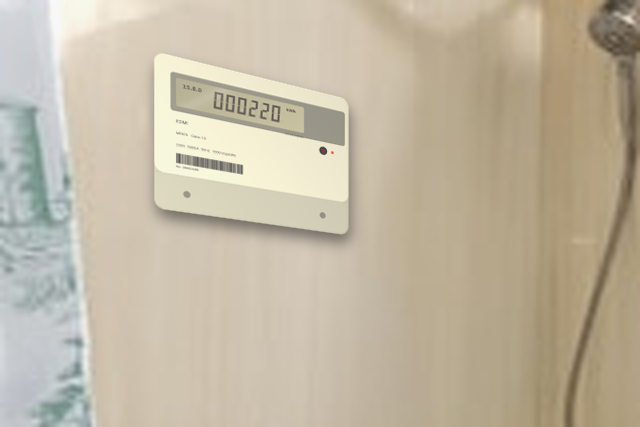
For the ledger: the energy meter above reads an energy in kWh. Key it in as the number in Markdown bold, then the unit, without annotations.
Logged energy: **220** kWh
